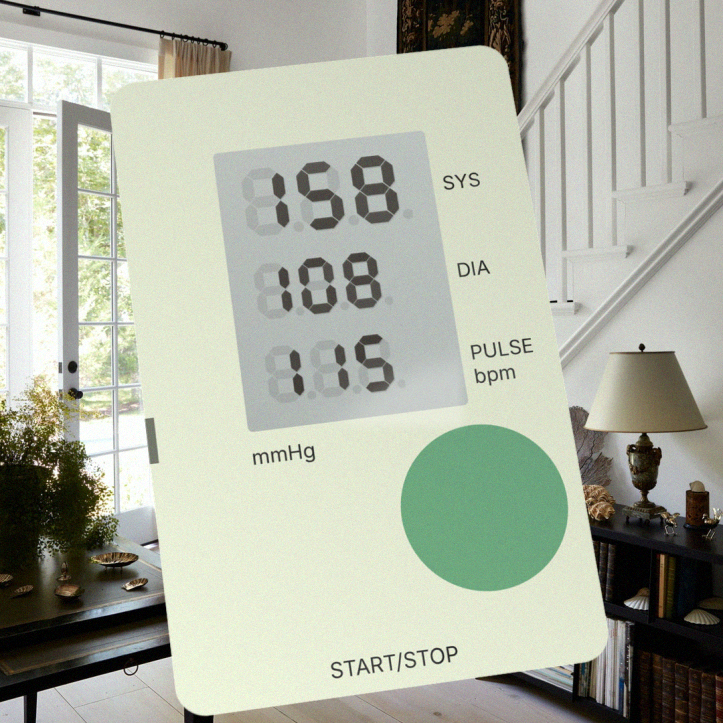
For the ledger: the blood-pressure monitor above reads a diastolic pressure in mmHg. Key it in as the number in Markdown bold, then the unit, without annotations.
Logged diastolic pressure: **108** mmHg
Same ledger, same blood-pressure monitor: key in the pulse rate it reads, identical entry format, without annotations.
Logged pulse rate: **115** bpm
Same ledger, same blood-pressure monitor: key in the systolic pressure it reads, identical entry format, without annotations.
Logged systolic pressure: **158** mmHg
